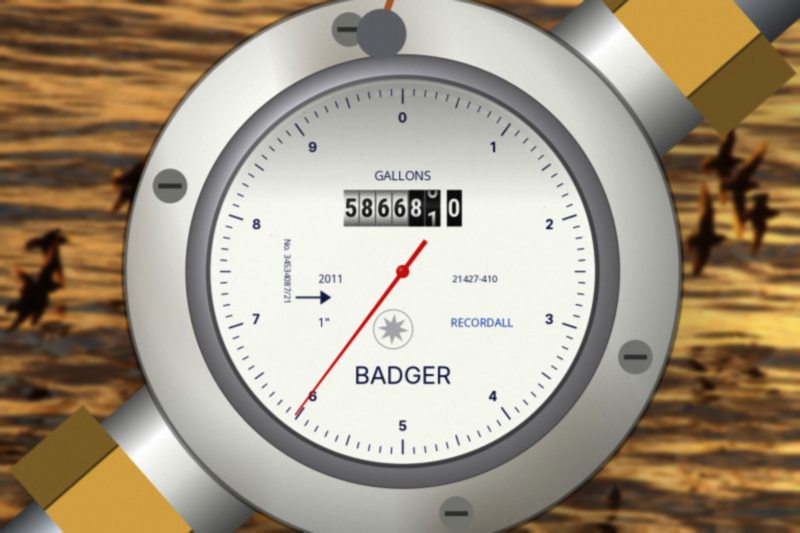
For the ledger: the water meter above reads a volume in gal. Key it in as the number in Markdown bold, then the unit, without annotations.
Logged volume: **5866806.0** gal
